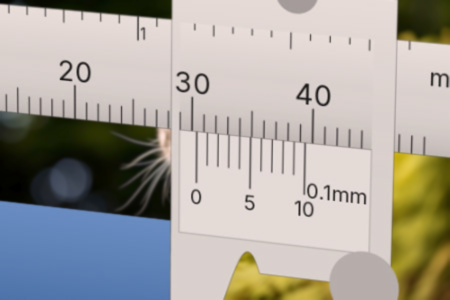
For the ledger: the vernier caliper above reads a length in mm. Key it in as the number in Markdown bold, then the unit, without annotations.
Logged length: **30.4** mm
